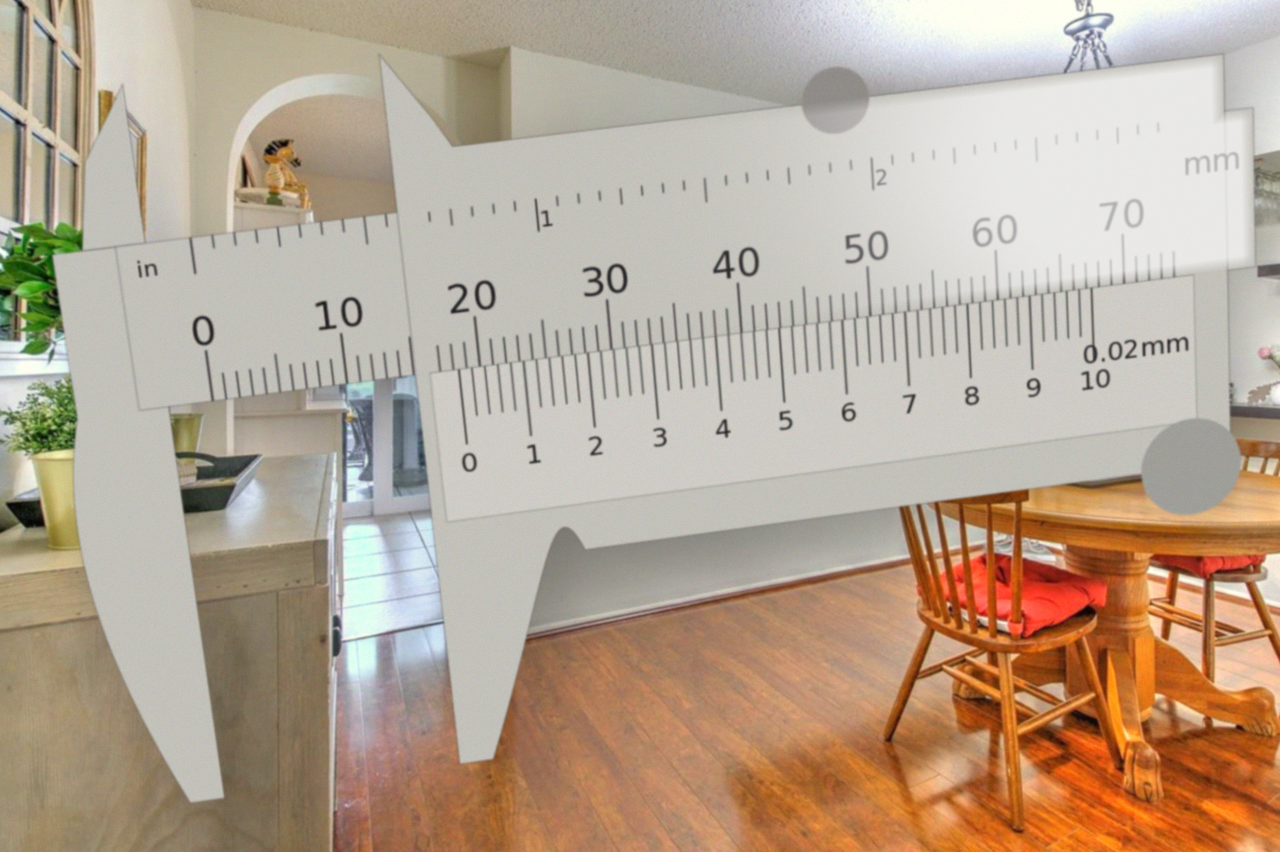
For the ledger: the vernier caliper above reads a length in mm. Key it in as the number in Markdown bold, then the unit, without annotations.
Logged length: **18.4** mm
